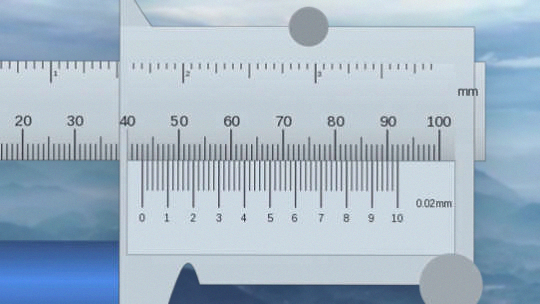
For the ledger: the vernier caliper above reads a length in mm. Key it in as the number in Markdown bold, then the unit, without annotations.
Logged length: **43.0** mm
